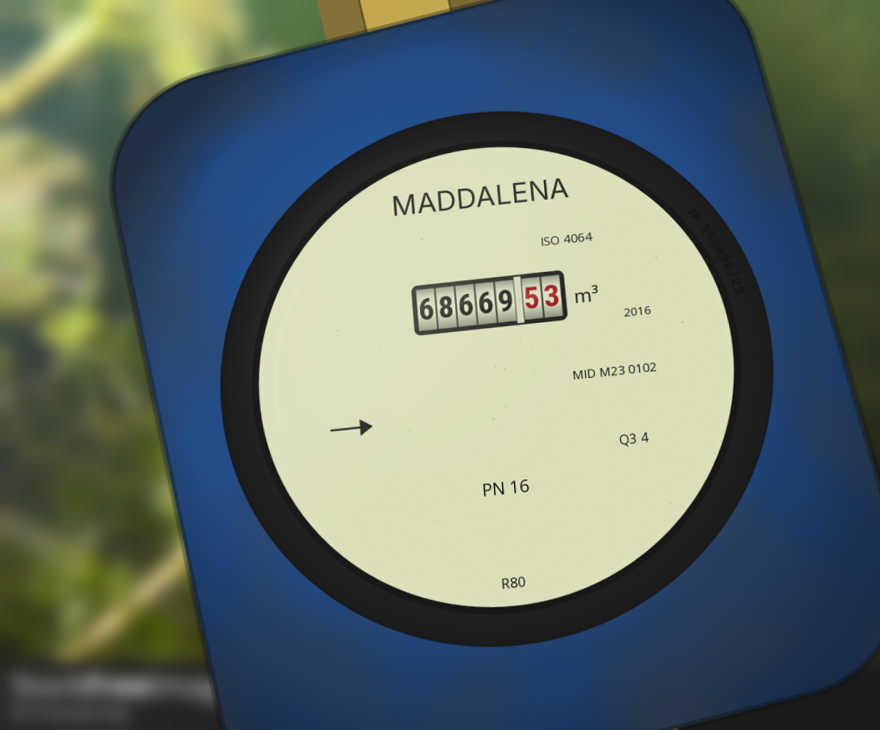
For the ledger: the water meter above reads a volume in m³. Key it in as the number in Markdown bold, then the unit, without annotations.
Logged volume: **68669.53** m³
